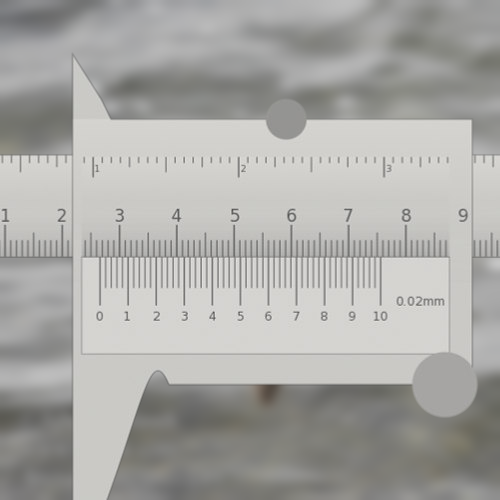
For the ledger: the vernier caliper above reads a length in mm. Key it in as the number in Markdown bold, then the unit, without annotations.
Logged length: **26.6** mm
